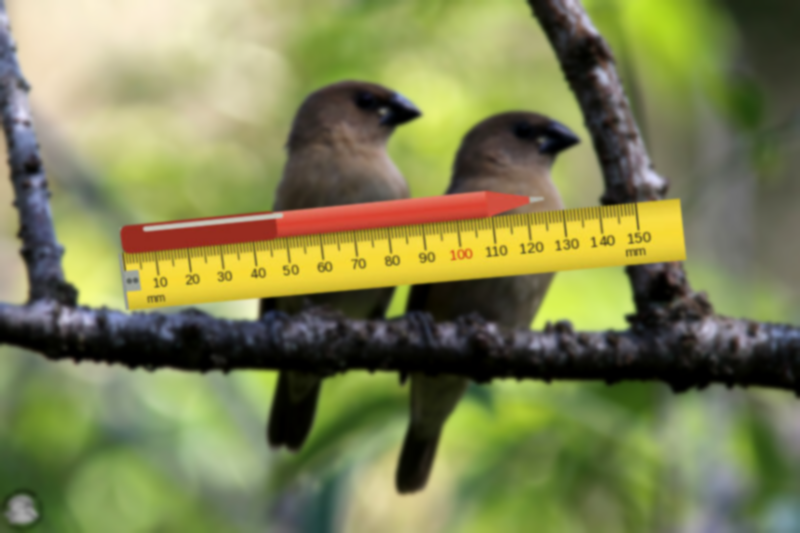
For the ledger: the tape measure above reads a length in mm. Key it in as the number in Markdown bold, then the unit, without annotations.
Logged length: **125** mm
